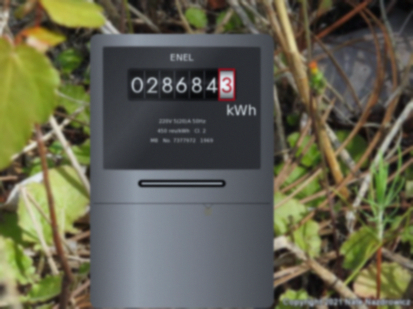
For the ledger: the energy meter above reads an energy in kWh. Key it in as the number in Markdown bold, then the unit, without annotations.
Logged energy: **28684.3** kWh
